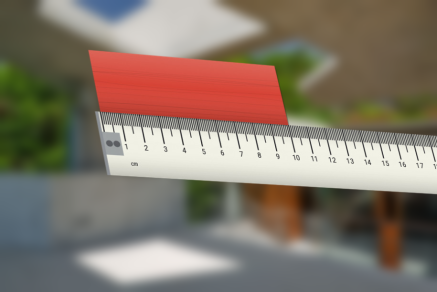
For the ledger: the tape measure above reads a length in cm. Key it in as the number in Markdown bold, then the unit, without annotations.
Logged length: **10** cm
